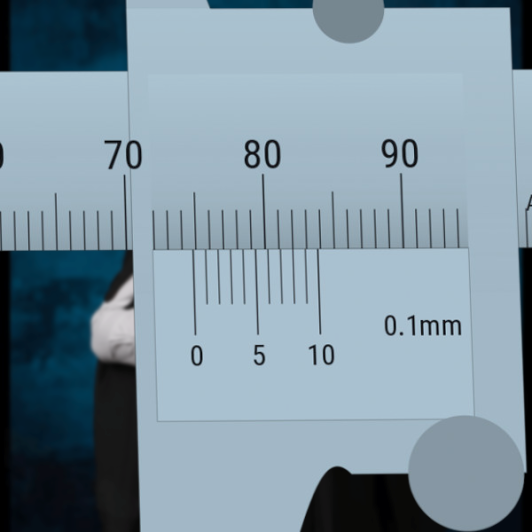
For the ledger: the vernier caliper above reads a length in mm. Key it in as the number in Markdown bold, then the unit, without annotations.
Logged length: **74.8** mm
